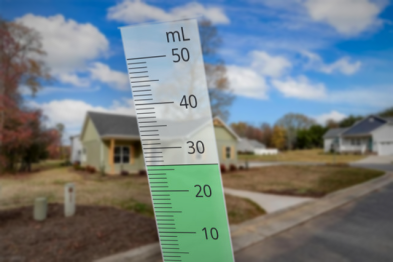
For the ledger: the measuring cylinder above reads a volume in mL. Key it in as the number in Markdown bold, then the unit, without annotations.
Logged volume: **26** mL
